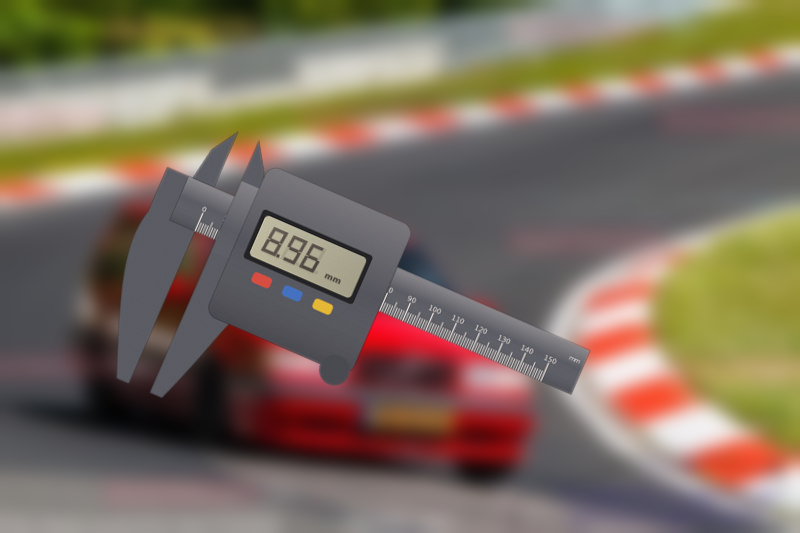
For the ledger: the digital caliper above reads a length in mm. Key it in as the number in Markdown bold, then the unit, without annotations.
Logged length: **8.96** mm
